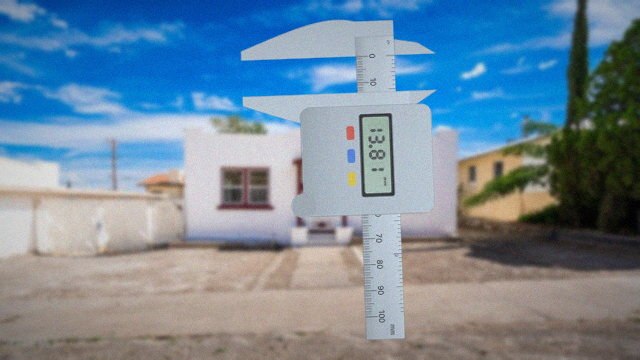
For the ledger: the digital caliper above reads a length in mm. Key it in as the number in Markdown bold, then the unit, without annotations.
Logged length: **13.81** mm
